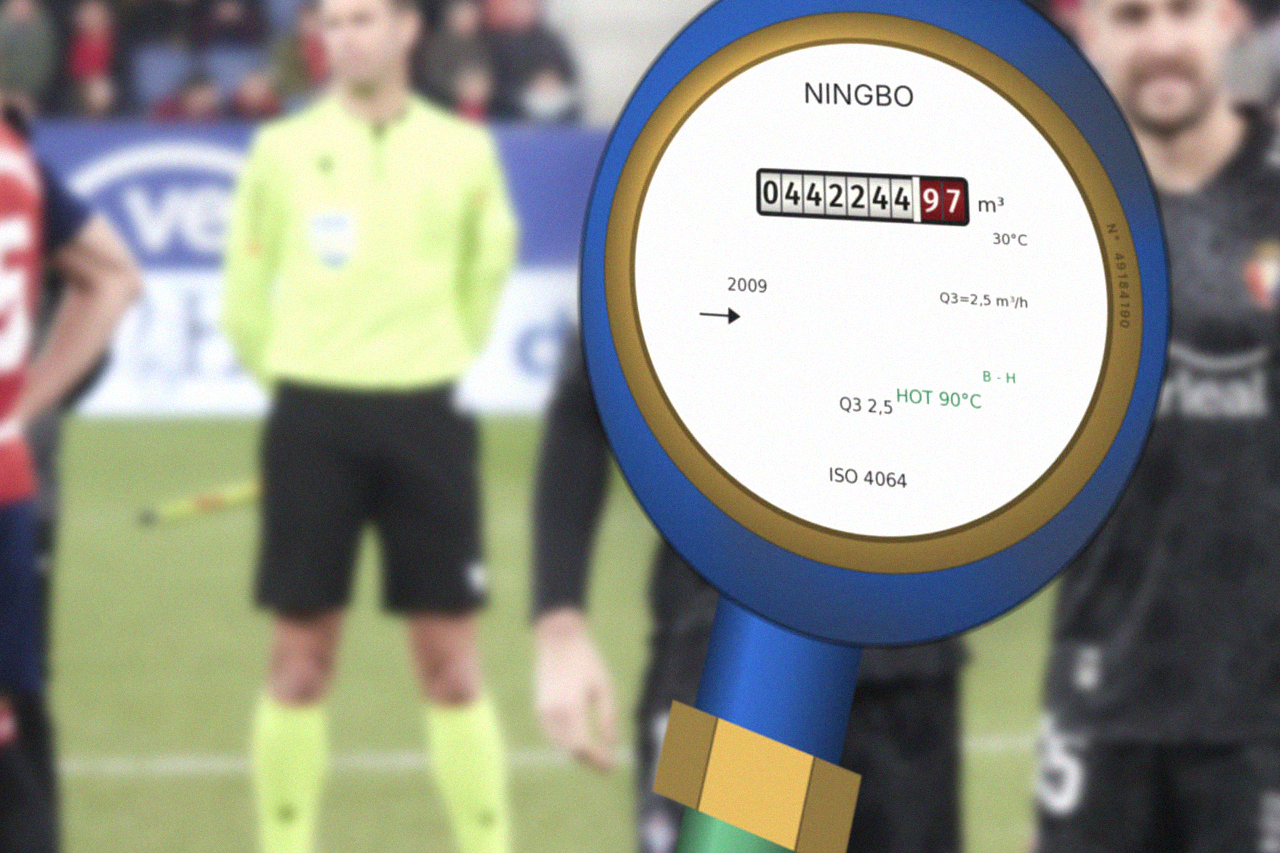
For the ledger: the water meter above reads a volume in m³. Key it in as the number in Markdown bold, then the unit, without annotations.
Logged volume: **442244.97** m³
